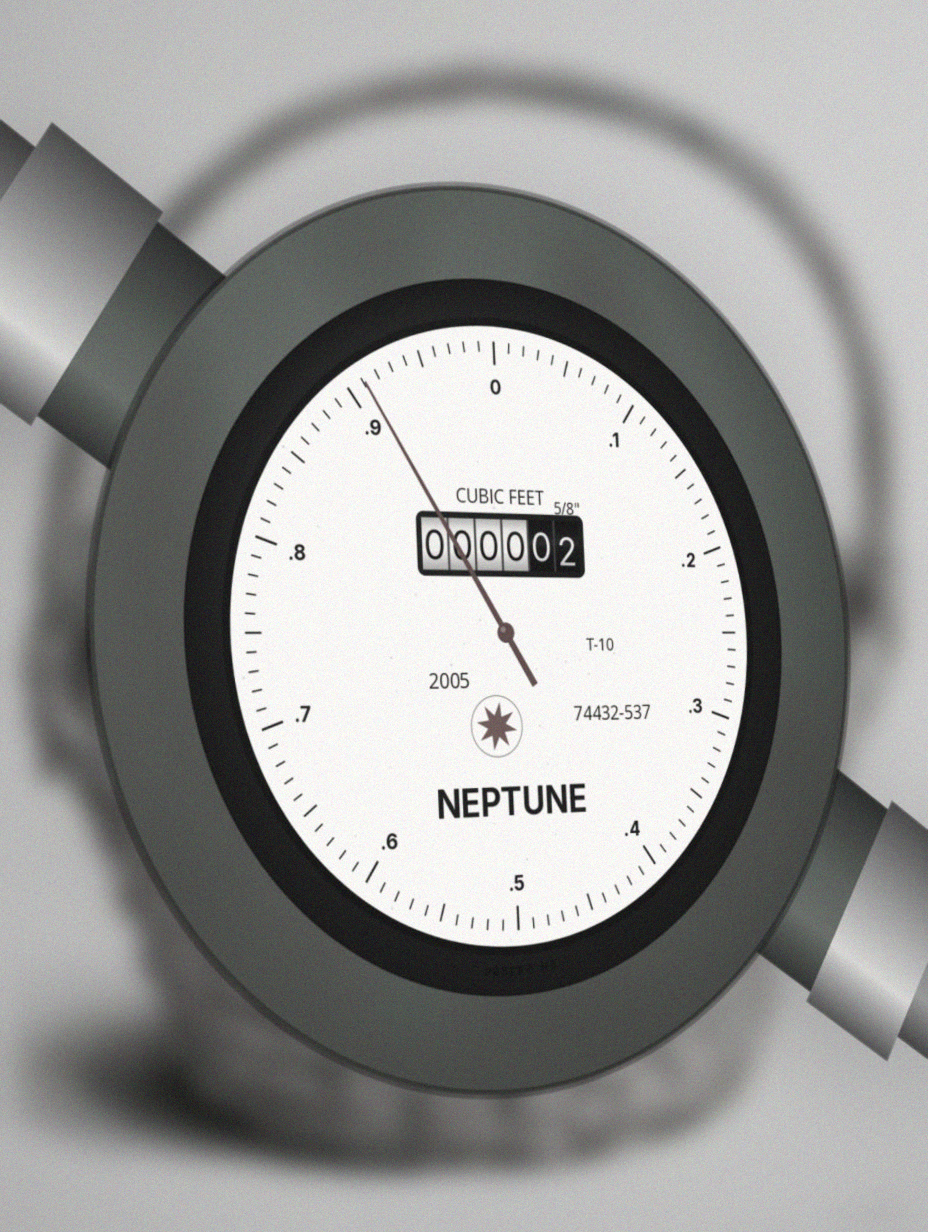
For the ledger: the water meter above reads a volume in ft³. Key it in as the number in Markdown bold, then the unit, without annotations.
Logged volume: **1.91** ft³
